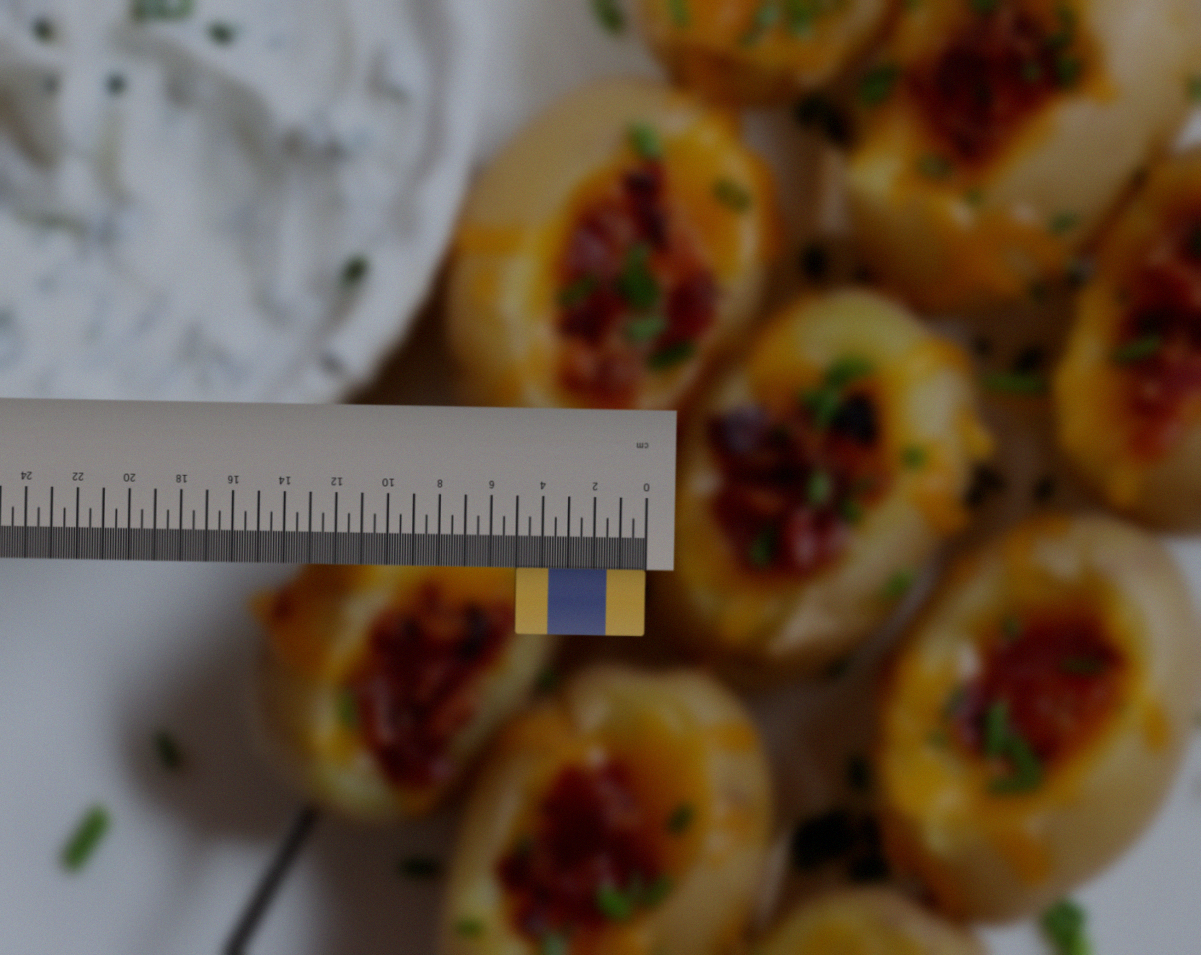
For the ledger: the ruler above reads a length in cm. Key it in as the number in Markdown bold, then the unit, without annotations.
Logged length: **5** cm
